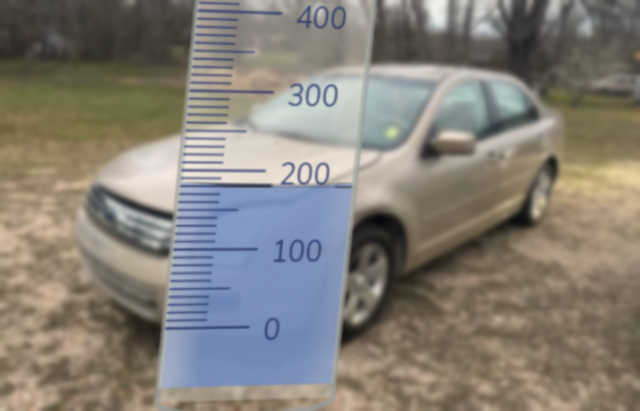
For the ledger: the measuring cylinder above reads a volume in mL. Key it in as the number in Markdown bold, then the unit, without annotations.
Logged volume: **180** mL
